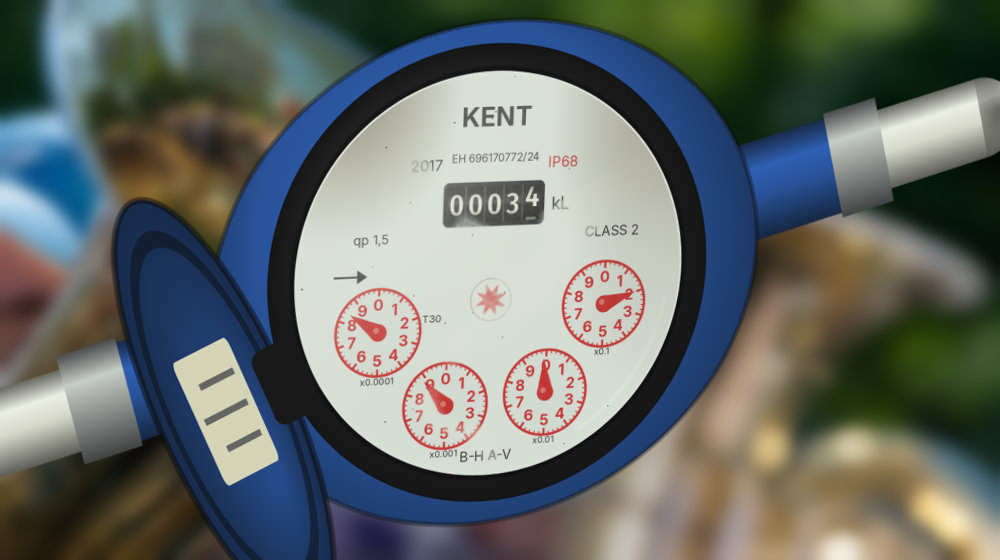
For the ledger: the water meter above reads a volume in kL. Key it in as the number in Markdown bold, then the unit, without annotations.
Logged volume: **34.1988** kL
